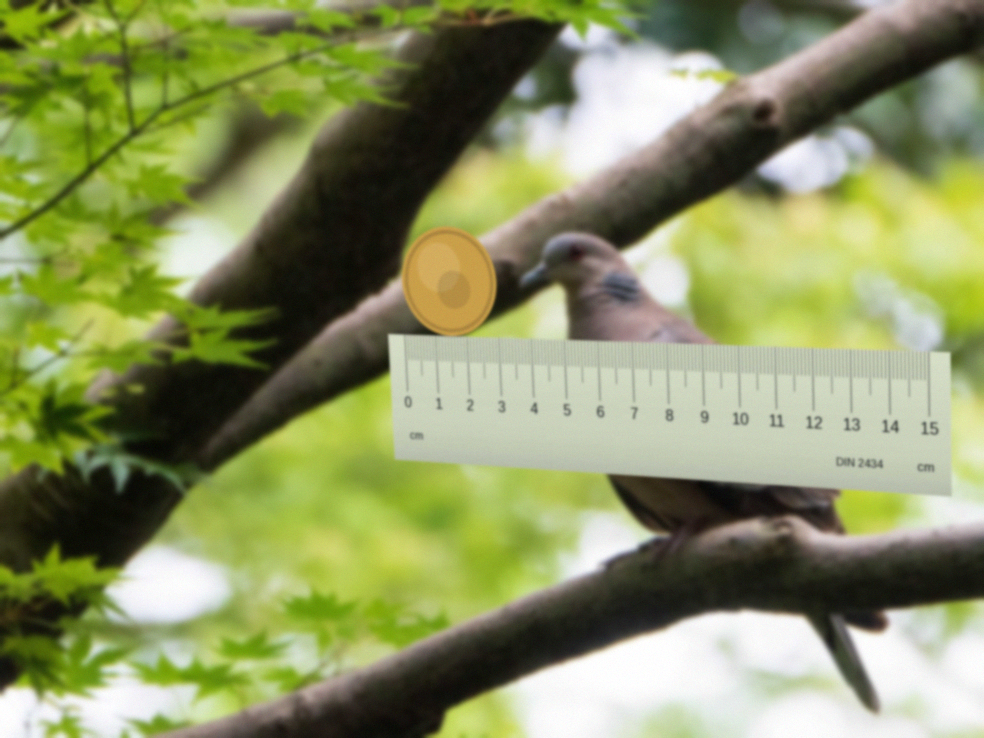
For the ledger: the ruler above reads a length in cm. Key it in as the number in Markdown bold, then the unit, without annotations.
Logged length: **3** cm
